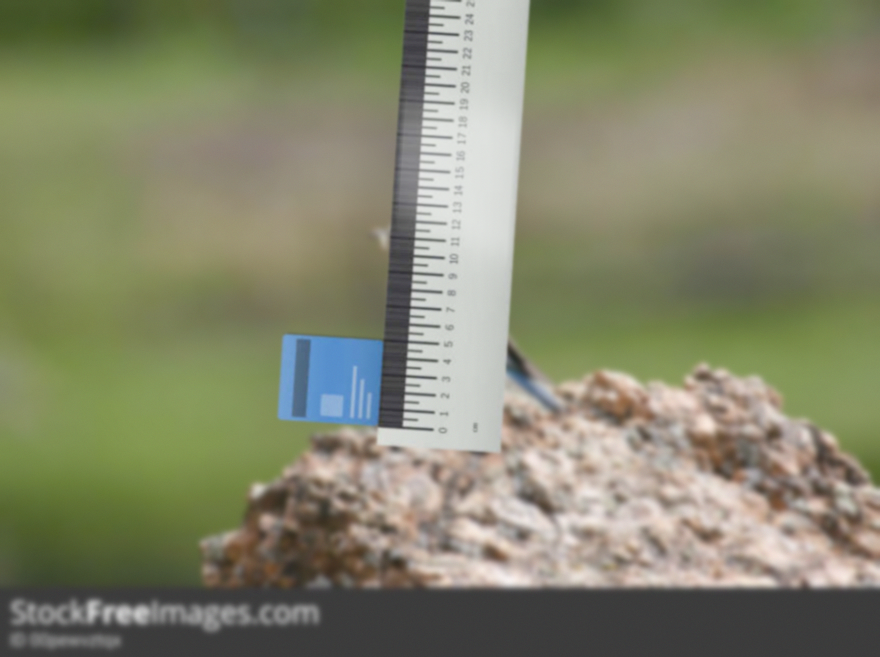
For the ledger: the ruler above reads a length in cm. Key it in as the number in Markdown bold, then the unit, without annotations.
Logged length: **5** cm
